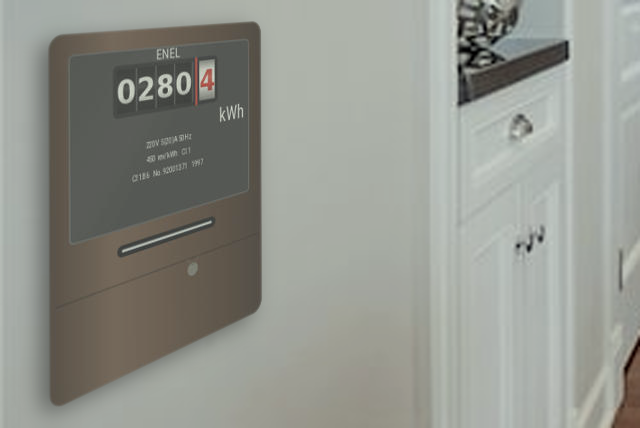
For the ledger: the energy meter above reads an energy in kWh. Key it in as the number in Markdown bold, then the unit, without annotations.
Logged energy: **280.4** kWh
